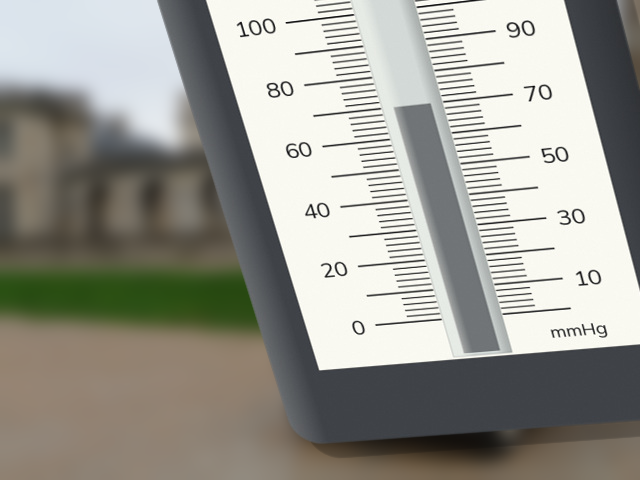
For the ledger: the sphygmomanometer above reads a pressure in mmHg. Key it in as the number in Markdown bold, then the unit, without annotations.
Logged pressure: **70** mmHg
